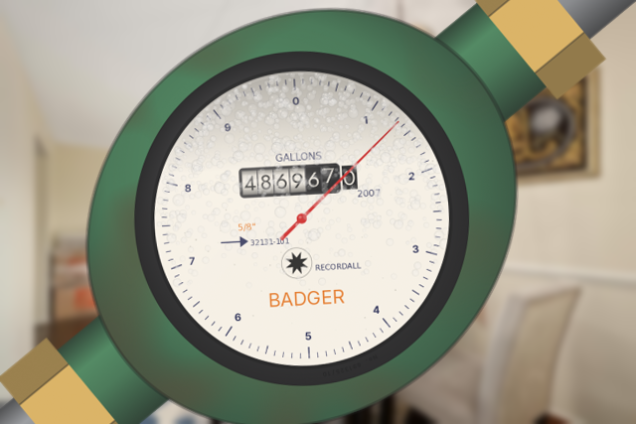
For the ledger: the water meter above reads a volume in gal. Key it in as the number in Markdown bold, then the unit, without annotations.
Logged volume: **4869671.3** gal
